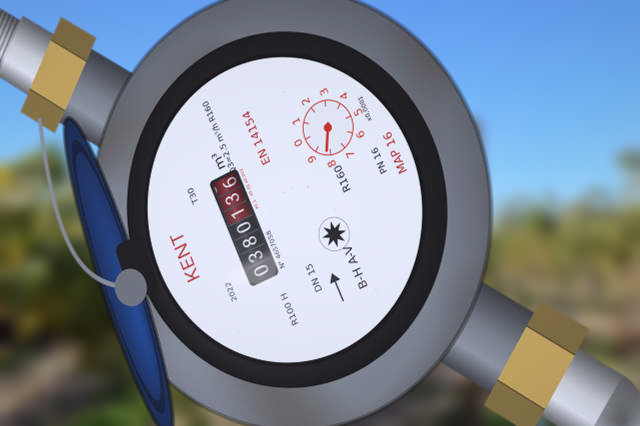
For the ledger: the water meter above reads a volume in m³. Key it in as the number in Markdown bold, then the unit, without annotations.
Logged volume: **380.1358** m³
